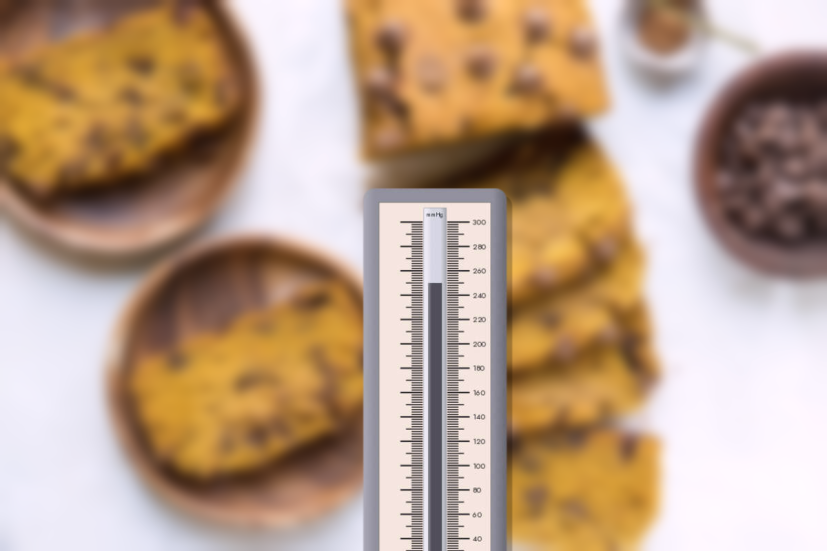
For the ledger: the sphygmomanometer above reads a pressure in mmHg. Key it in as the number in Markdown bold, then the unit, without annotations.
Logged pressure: **250** mmHg
